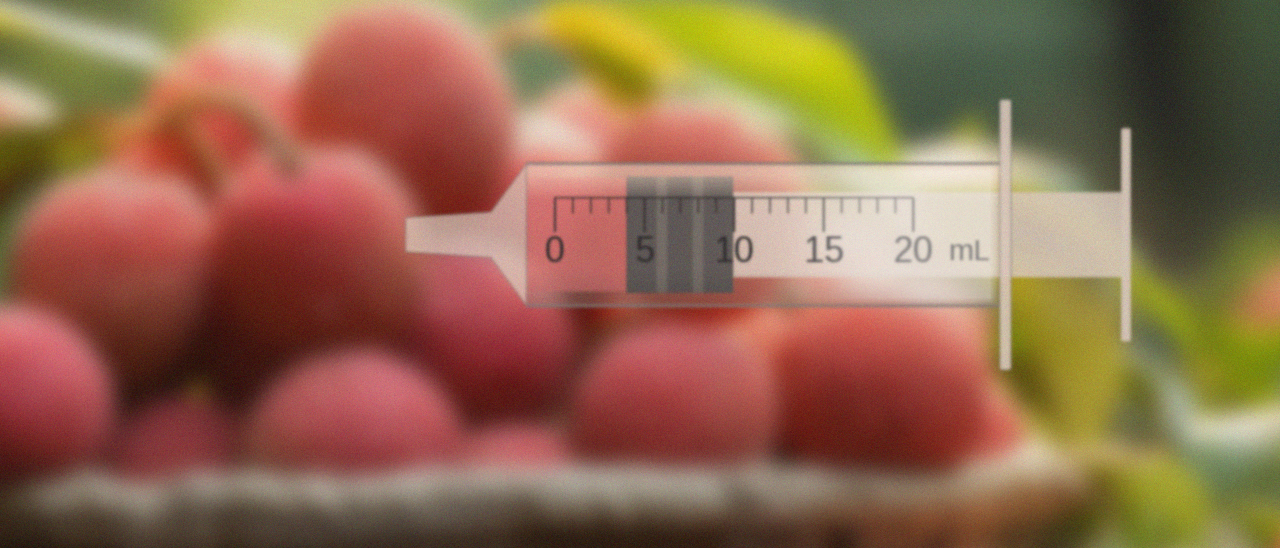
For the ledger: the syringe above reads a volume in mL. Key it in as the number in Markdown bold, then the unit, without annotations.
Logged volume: **4** mL
